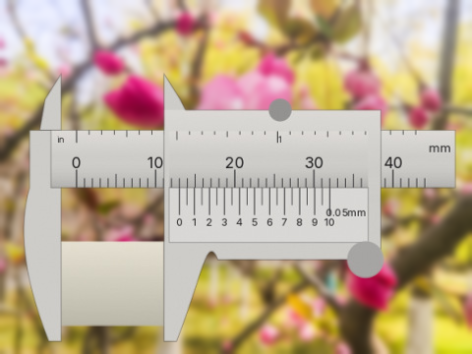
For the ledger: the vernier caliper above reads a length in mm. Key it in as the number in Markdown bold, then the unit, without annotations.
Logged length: **13.0** mm
